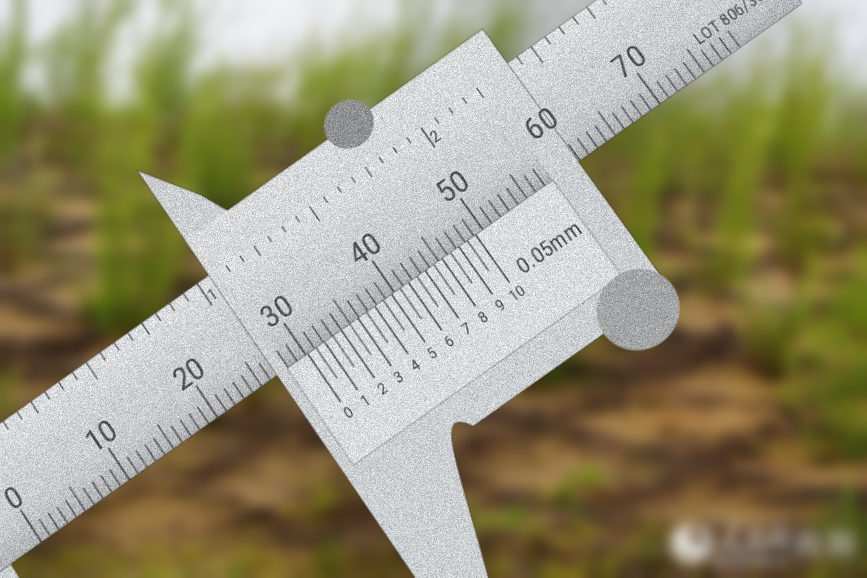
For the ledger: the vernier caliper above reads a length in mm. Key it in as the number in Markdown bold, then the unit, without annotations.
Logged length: **30.2** mm
